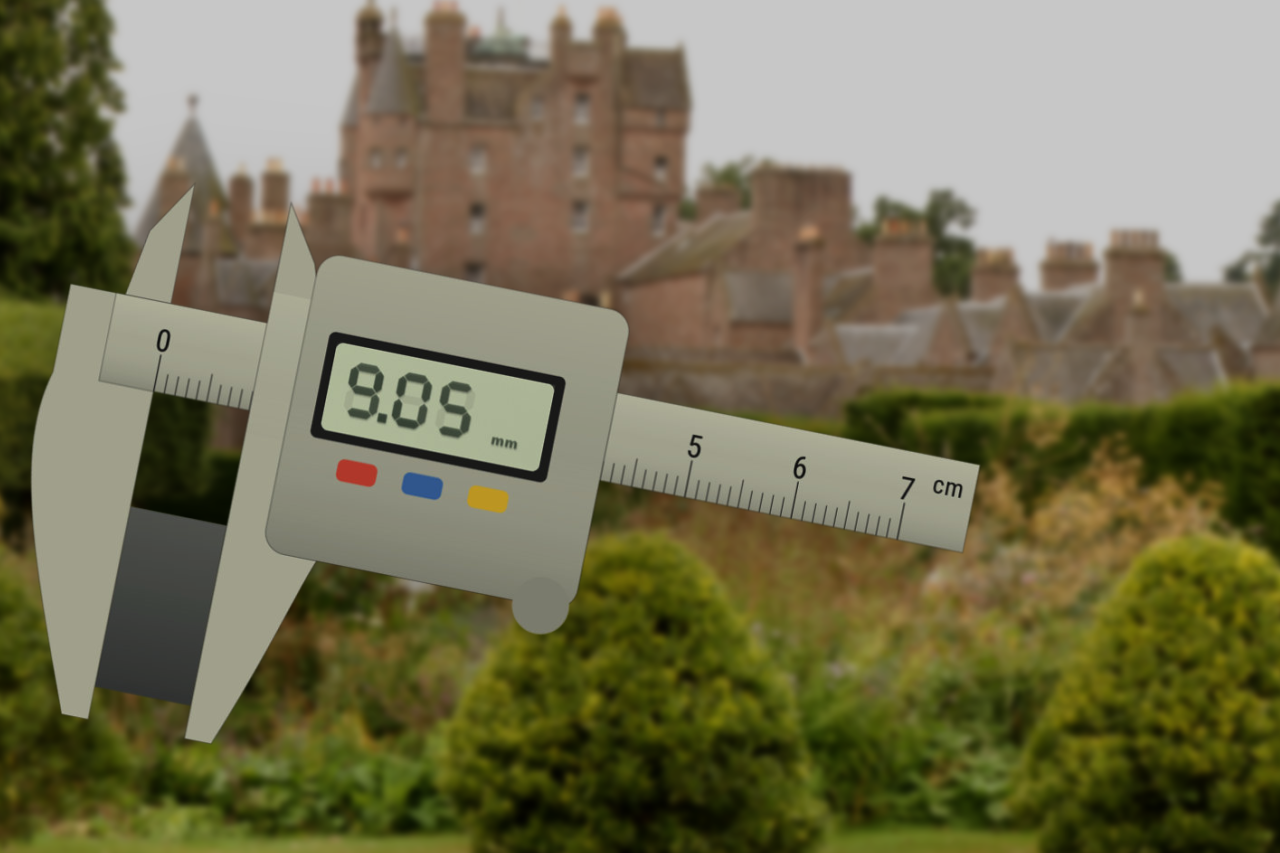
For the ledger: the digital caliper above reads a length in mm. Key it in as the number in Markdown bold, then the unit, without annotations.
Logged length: **9.05** mm
